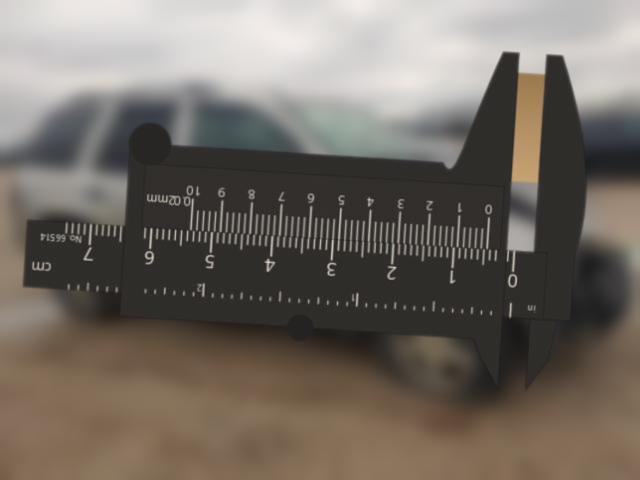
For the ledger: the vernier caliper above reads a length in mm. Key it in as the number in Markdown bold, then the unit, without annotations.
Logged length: **4.5** mm
